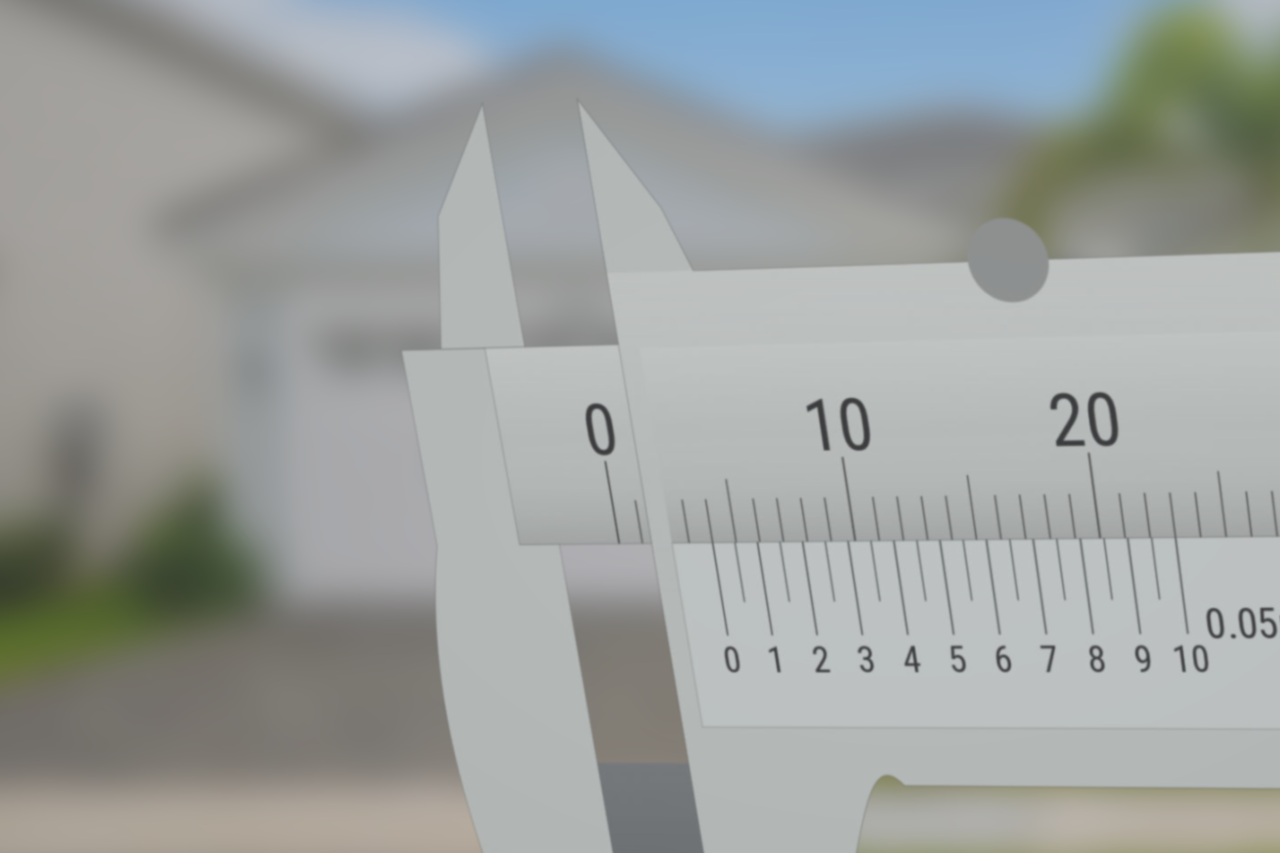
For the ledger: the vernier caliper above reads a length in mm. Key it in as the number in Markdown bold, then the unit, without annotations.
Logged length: **4.0** mm
